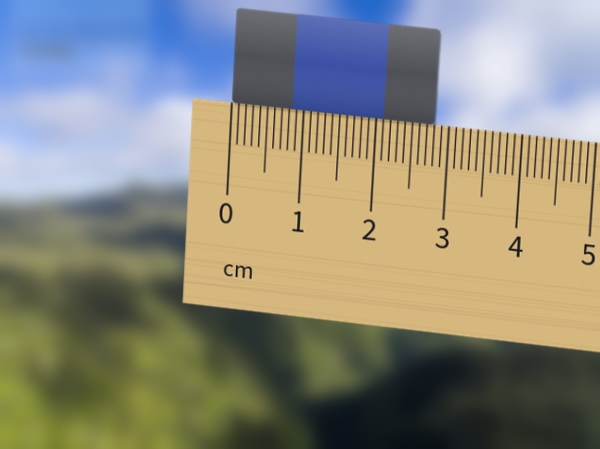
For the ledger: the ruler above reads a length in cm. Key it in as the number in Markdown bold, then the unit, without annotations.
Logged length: **2.8** cm
